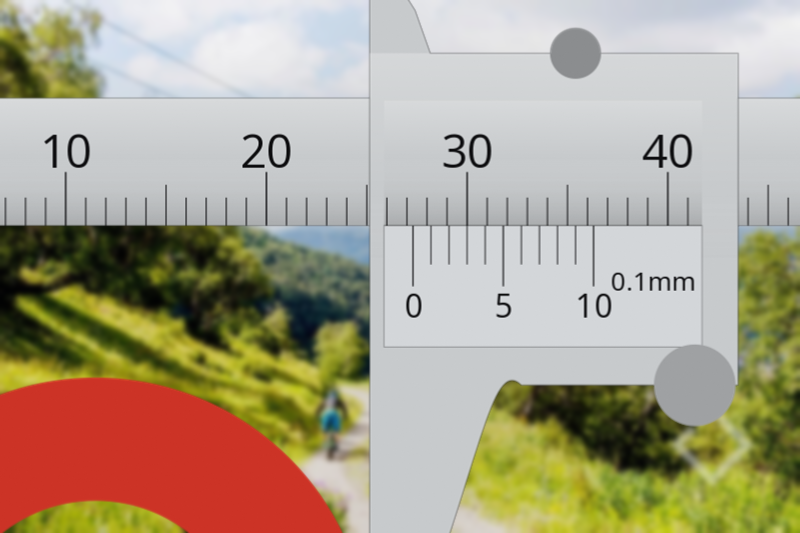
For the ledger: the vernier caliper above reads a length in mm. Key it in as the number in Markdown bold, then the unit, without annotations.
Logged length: **27.3** mm
